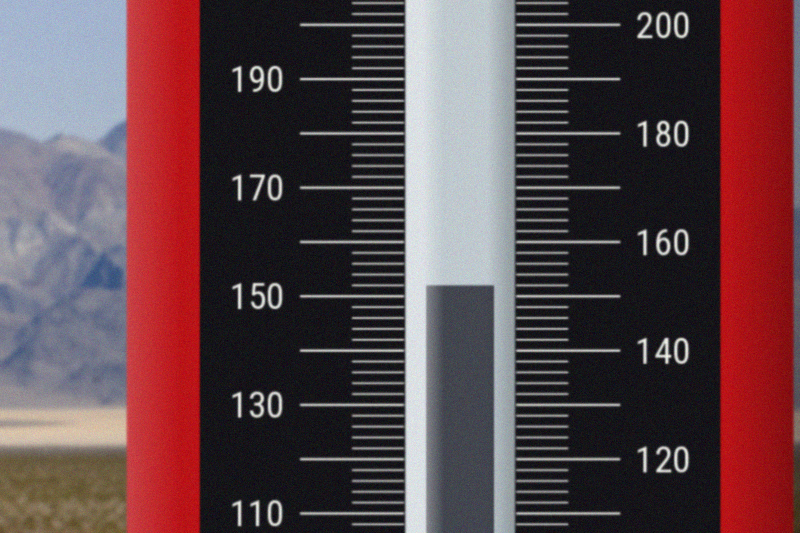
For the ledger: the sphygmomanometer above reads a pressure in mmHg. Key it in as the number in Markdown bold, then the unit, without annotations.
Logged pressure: **152** mmHg
